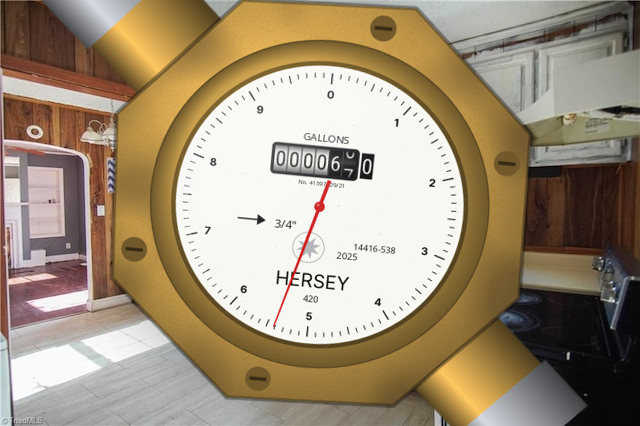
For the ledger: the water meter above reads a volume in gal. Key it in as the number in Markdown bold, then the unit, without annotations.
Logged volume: **665.4** gal
